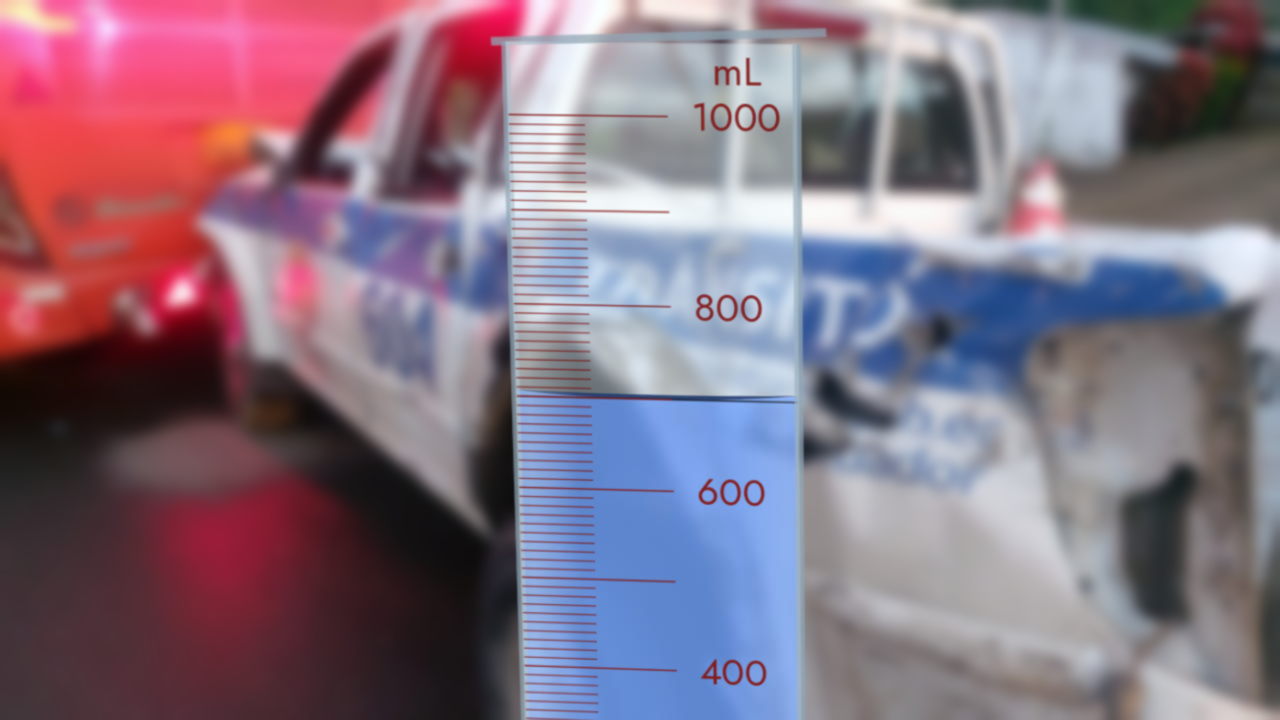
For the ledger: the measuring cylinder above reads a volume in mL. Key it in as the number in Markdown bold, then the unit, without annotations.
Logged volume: **700** mL
